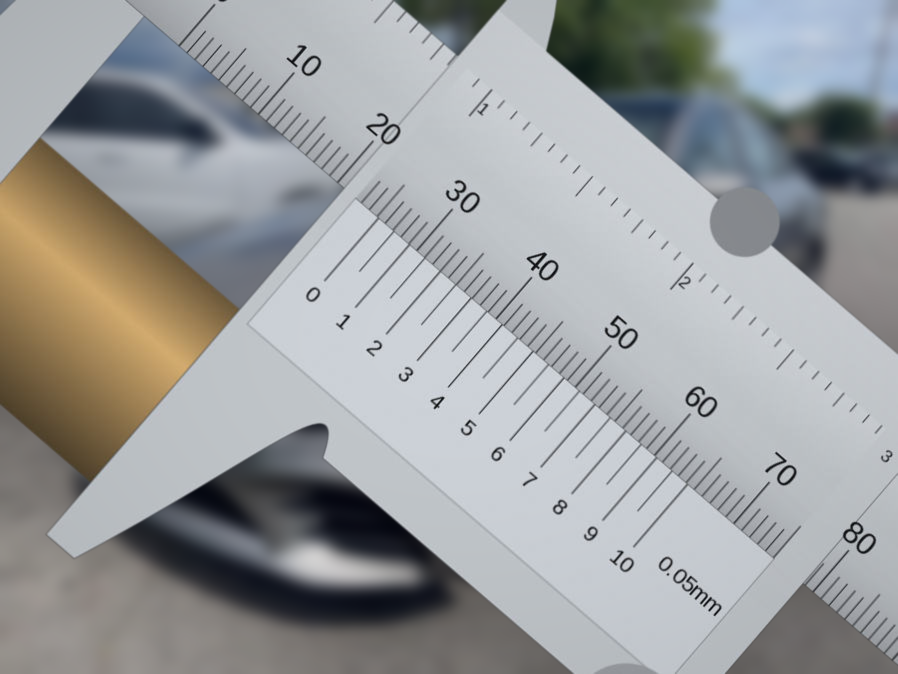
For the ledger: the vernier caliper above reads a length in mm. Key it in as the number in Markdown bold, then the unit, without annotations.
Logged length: **25.2** mm
